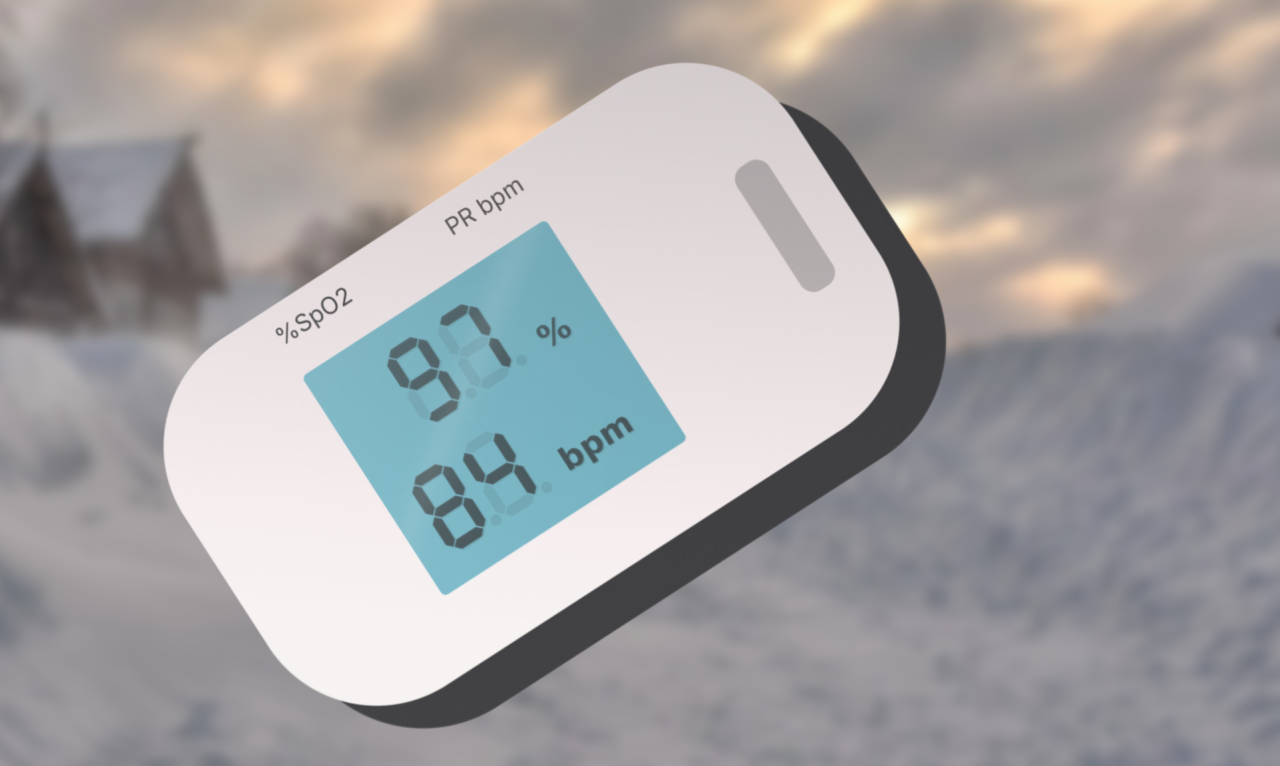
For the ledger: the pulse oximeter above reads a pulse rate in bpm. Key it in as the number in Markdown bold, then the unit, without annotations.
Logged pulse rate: **84** bpm
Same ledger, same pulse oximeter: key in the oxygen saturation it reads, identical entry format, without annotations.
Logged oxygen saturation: **97** %
